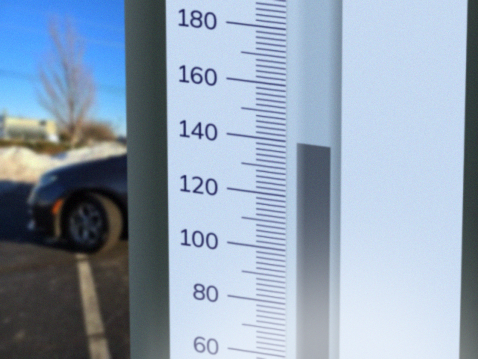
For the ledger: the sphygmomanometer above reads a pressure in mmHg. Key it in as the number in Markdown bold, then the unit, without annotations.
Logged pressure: **140** mmHg
